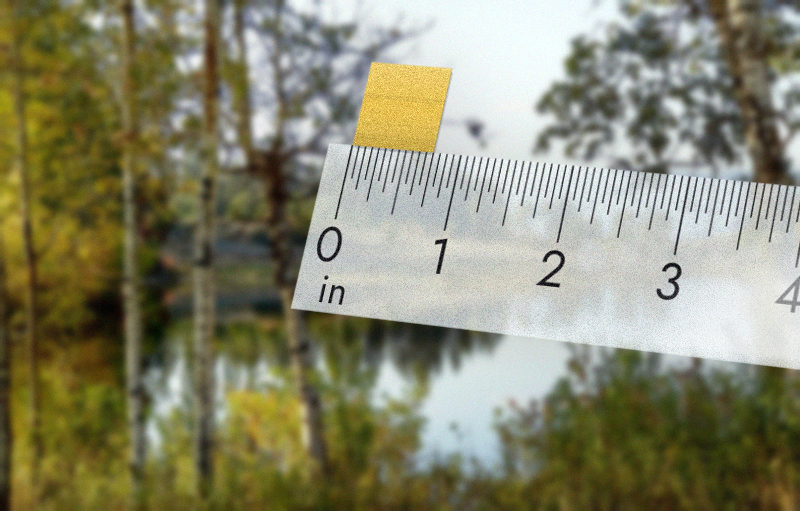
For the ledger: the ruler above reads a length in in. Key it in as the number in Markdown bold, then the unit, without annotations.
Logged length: **0.75** in
